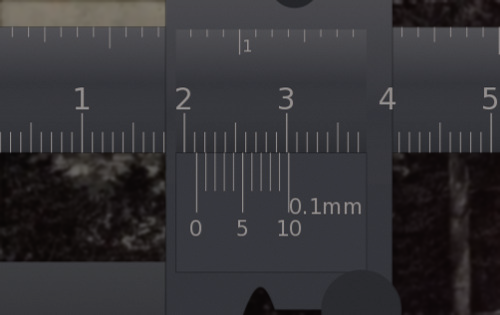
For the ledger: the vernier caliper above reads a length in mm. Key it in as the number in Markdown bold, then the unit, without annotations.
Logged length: **21.2** mm
